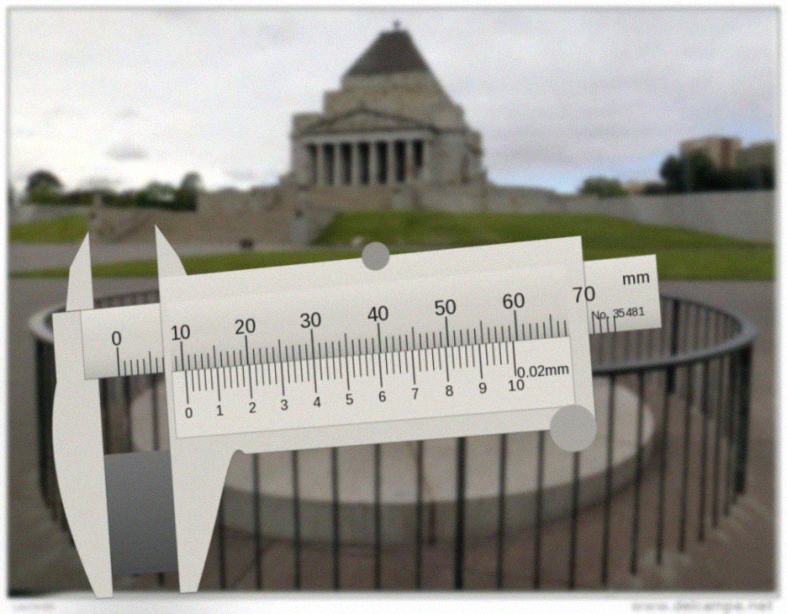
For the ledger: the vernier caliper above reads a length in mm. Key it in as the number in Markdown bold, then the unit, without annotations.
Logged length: **10.4** mm
